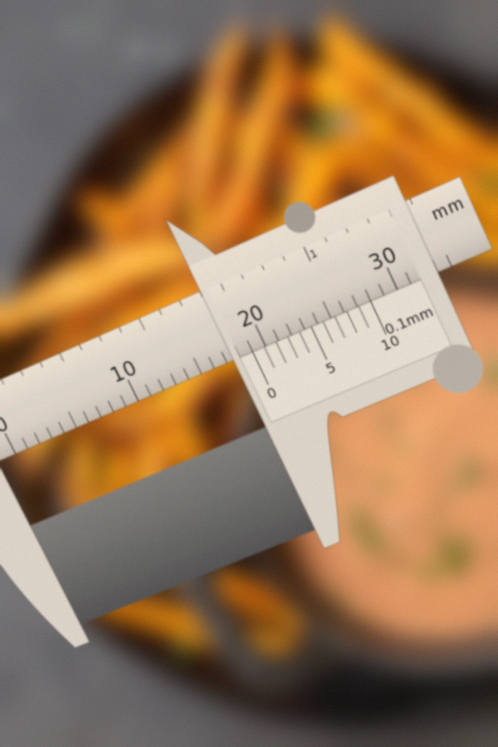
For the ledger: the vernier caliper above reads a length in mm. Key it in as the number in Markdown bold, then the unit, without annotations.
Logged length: **19.0** mm
